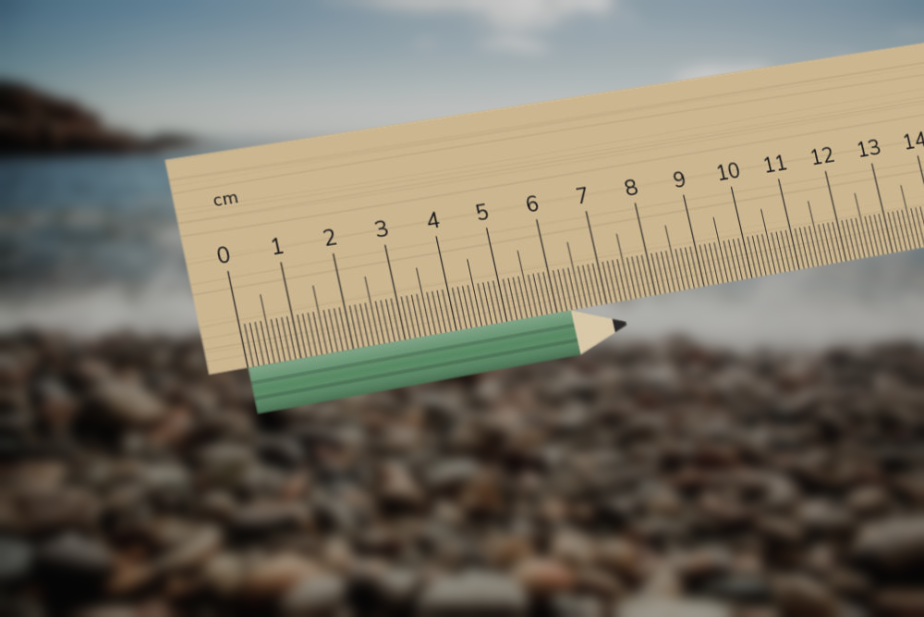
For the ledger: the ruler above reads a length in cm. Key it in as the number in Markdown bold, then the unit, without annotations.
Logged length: **7.3** cm
